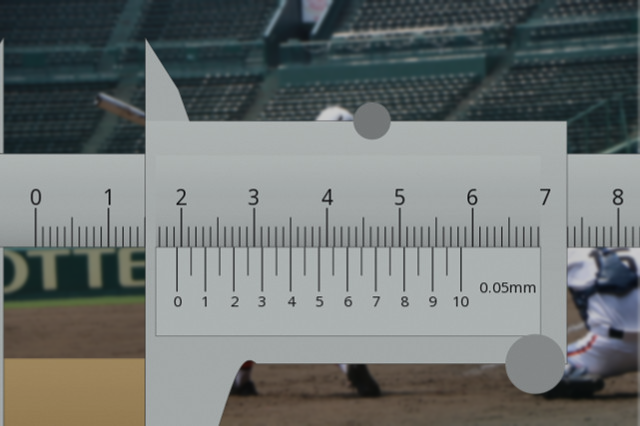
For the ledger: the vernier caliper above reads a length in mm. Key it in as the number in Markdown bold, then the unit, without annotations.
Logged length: **19.4** mm
